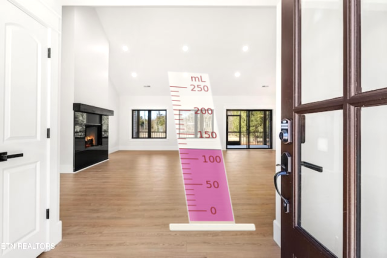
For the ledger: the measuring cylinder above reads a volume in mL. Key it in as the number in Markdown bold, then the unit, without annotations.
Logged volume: **120** mL
